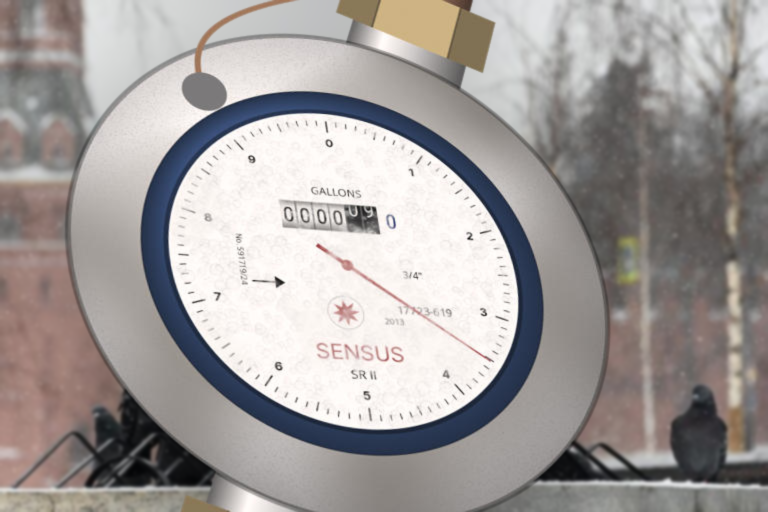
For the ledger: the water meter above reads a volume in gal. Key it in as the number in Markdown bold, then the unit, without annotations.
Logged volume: **93.5** gal
